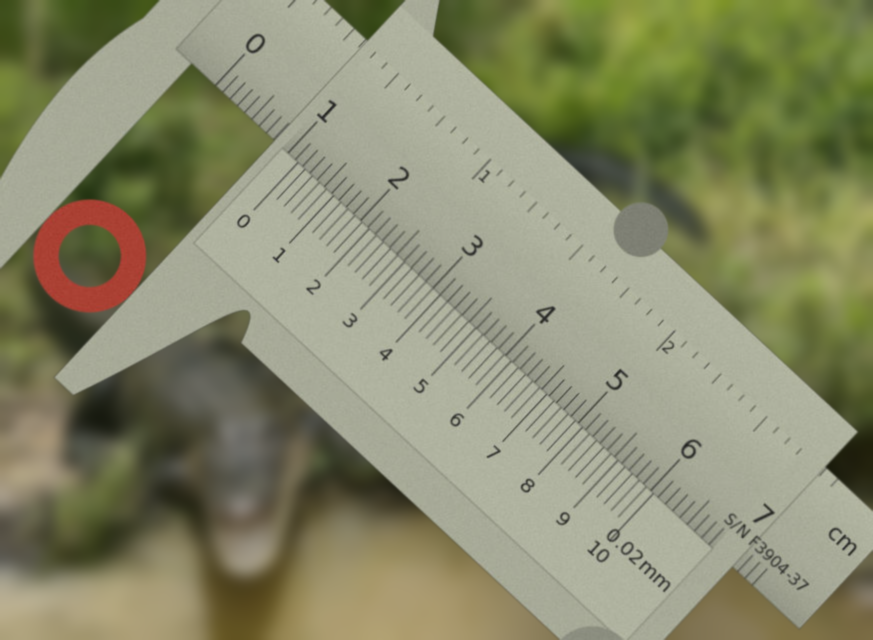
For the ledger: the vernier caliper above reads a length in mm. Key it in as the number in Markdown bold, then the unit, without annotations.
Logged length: **11.4** mm
